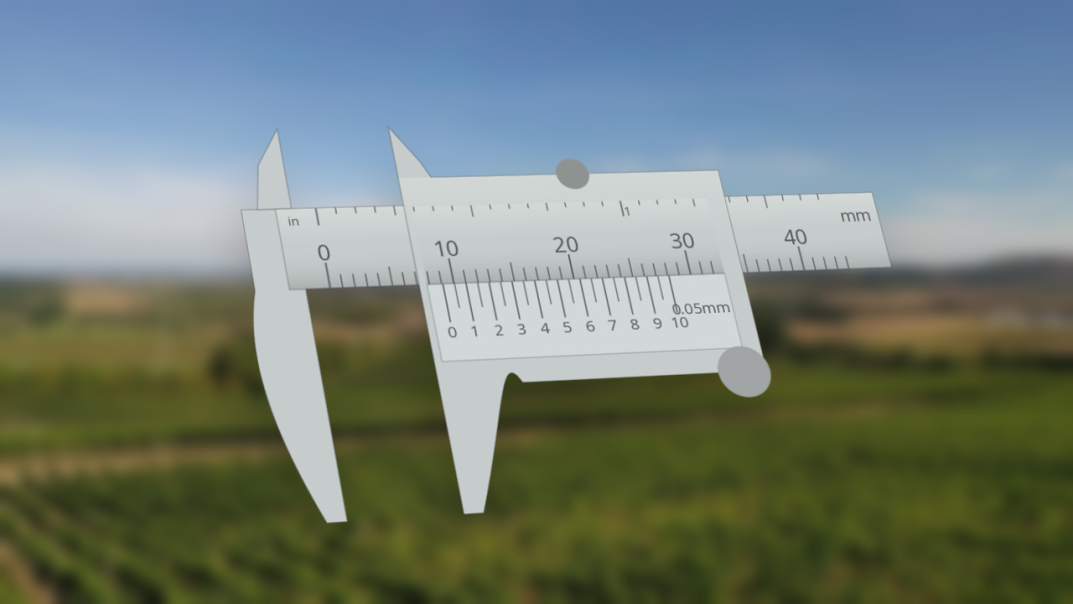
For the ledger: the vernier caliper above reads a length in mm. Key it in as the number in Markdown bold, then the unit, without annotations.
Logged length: **9.1** mm
